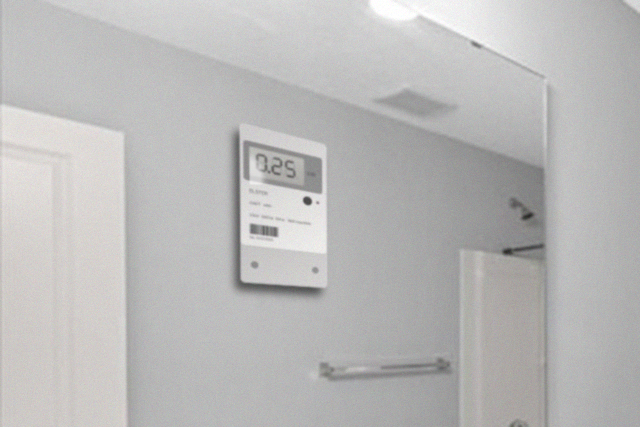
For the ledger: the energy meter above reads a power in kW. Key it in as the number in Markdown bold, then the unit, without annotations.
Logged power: **0.25** kW
